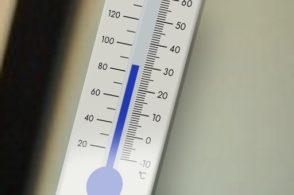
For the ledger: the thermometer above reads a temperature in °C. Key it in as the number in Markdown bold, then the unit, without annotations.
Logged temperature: **30** °C
